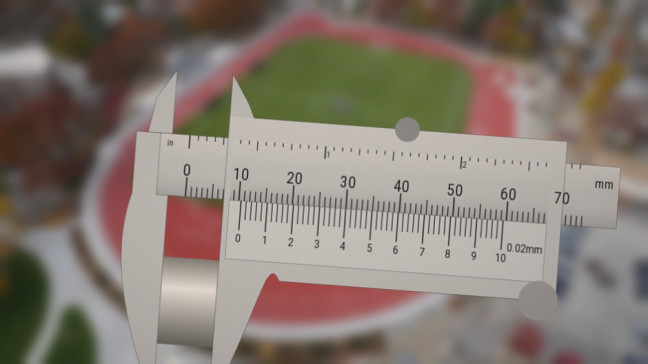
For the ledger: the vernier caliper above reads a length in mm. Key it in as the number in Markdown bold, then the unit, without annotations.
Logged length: **10.4** mm
